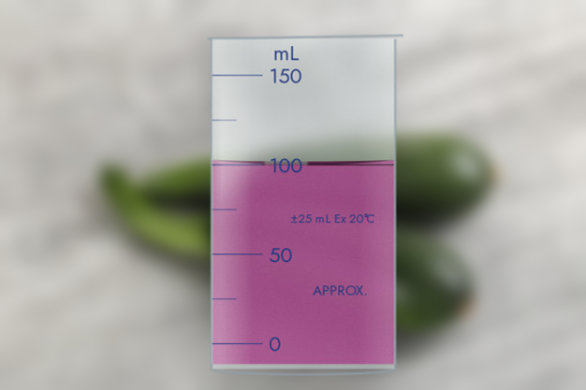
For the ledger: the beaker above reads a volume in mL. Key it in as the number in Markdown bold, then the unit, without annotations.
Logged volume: **100** mL
